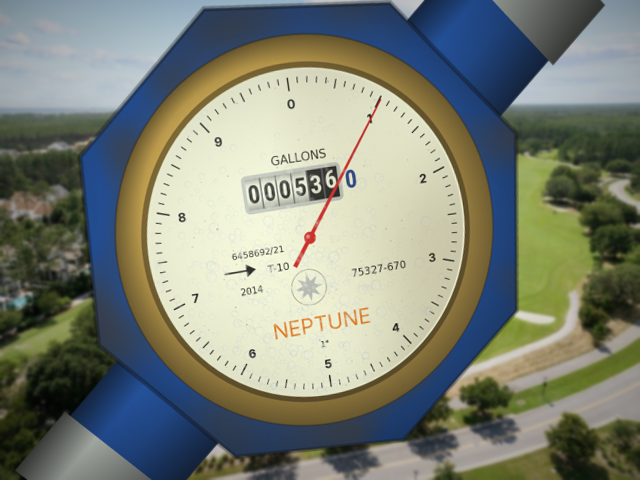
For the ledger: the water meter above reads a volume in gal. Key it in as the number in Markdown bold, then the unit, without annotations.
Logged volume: **5361.0** gal
